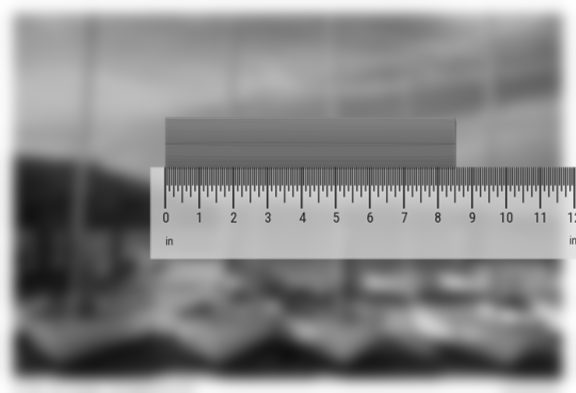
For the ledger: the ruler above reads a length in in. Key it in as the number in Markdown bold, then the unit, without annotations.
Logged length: **8.5** in
